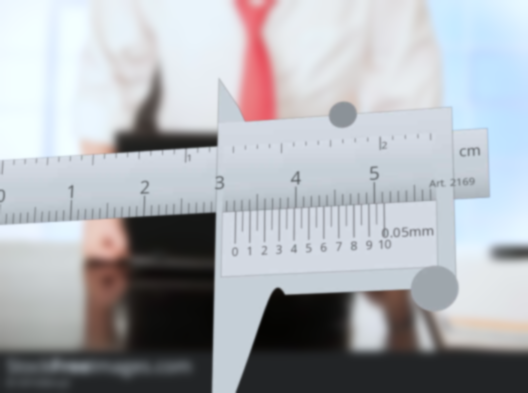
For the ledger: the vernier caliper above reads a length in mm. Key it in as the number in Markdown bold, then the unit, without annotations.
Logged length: **32.2** mm
